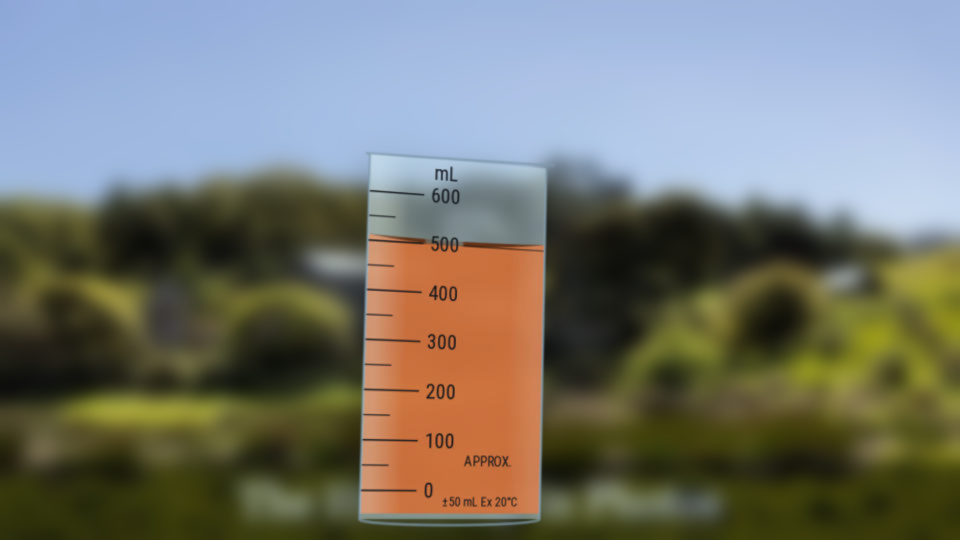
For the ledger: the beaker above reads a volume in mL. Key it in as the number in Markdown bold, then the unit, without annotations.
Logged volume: **500** mL
